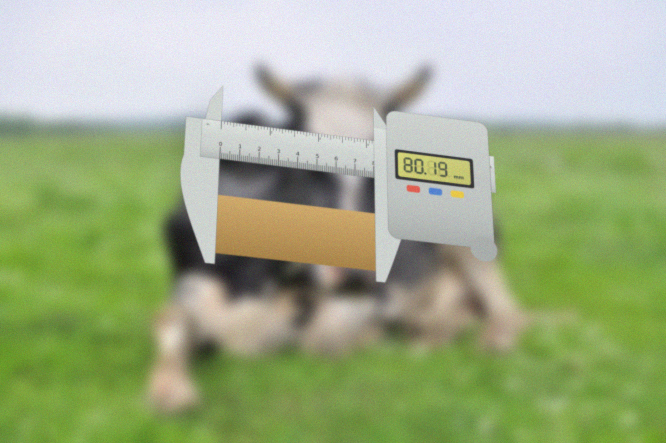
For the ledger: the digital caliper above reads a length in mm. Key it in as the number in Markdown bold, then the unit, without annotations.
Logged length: **80.19** mm
